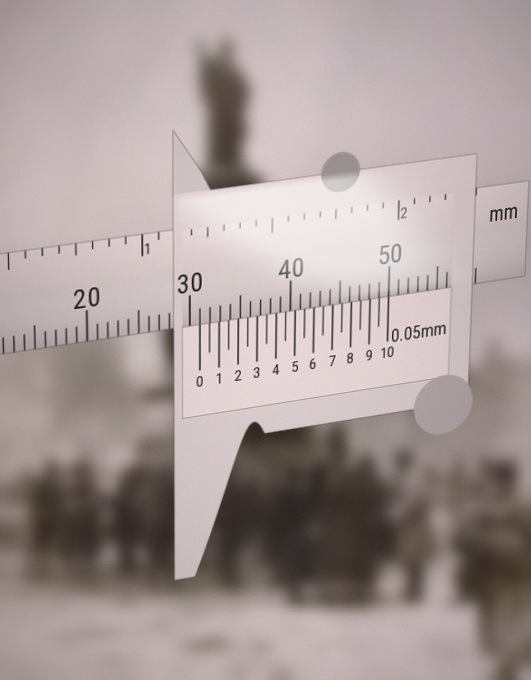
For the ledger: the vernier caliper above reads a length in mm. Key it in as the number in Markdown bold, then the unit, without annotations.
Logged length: **31.0** mm
